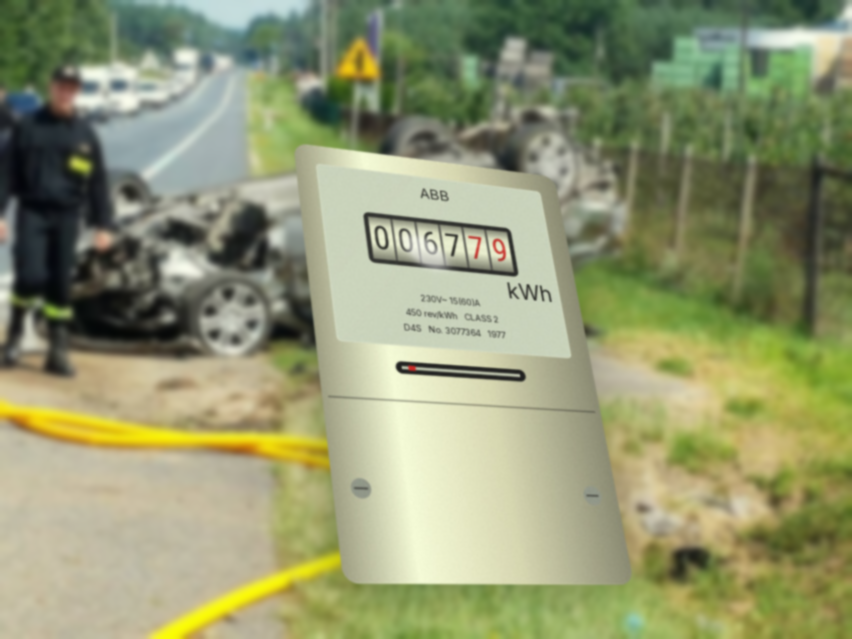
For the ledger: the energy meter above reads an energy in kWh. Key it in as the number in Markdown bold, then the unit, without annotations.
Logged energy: **67.79** kWh
